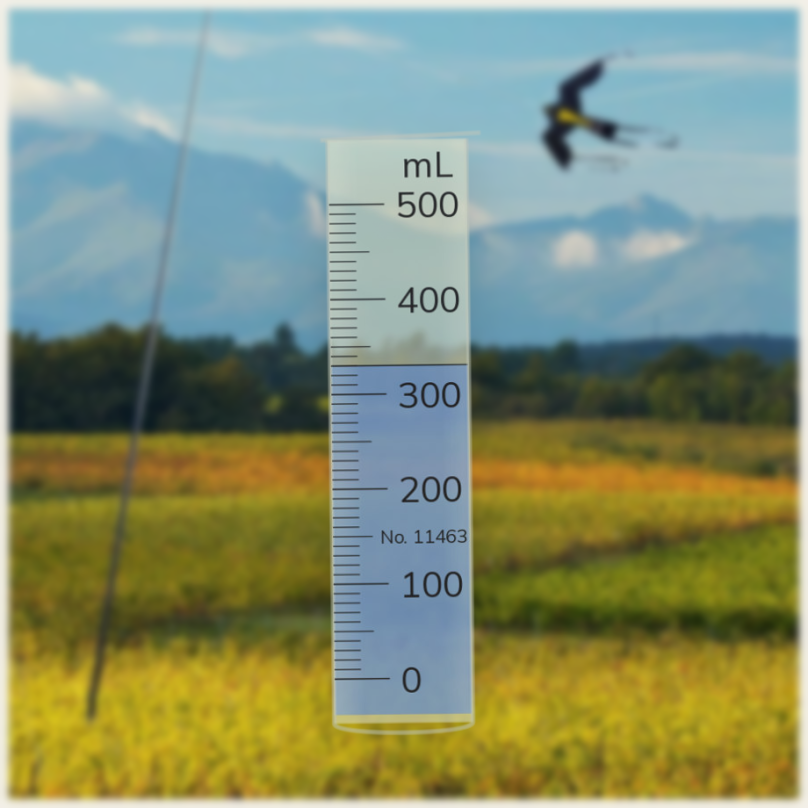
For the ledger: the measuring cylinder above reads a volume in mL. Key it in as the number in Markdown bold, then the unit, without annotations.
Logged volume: **330** mL
